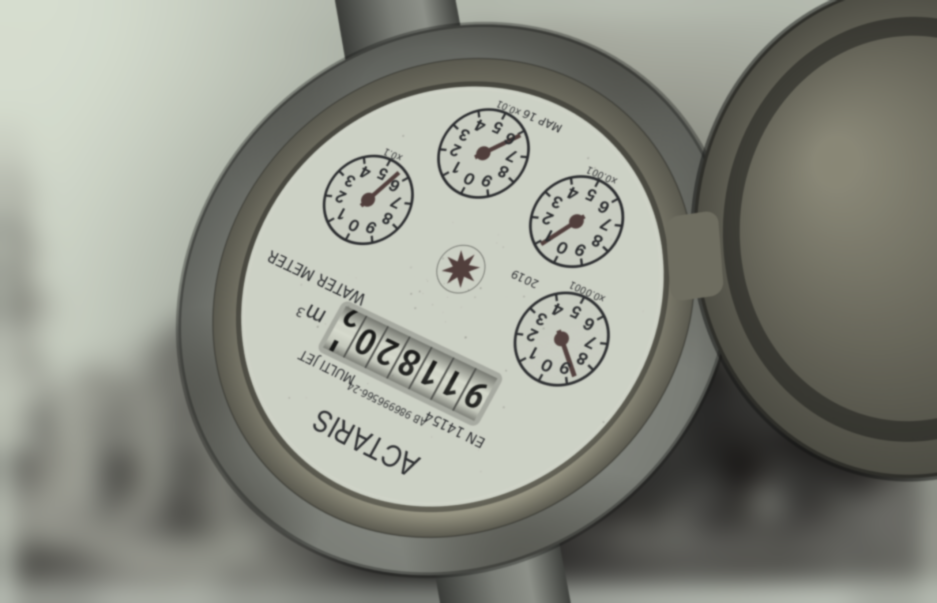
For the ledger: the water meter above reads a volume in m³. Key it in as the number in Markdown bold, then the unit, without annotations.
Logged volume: **9118201.5608** m³
